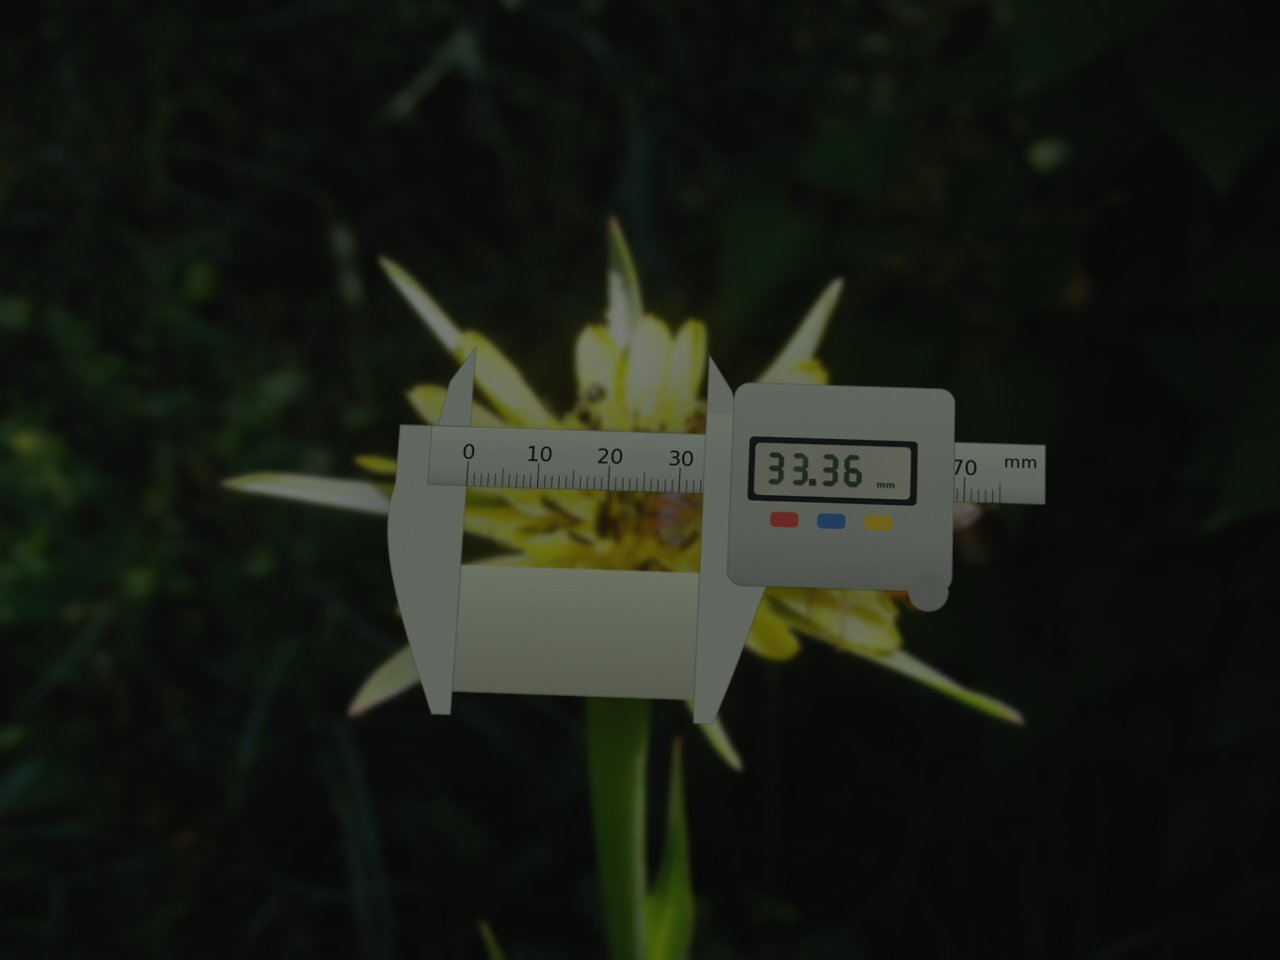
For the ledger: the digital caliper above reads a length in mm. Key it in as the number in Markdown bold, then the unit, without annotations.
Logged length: **33.36** mm
